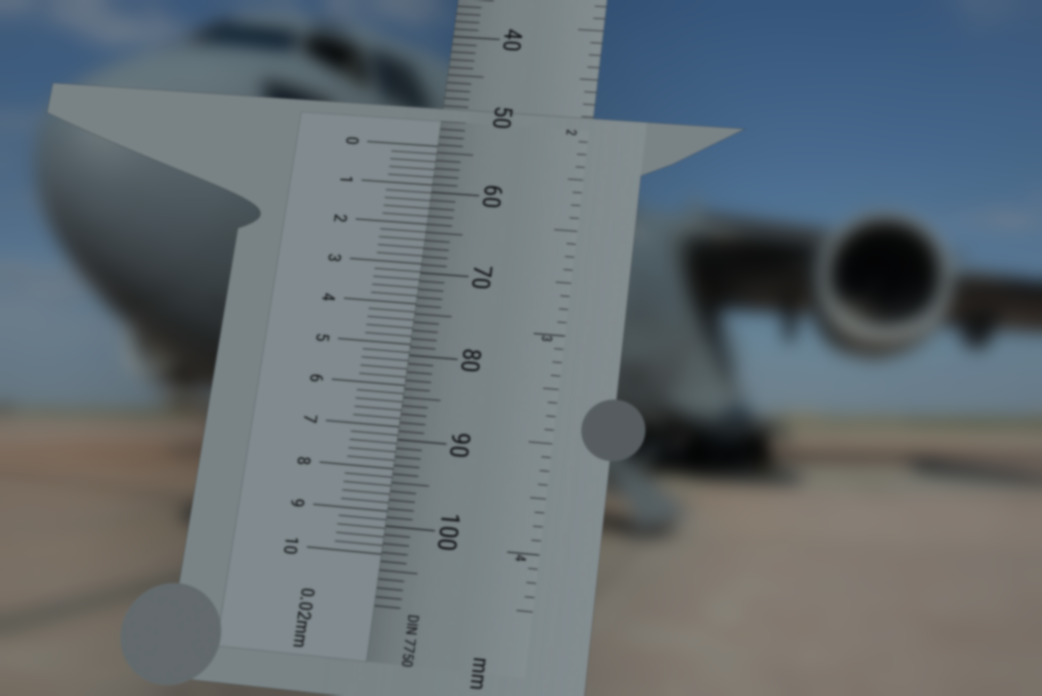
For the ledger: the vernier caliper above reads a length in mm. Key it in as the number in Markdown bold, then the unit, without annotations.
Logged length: **54.2** mm
